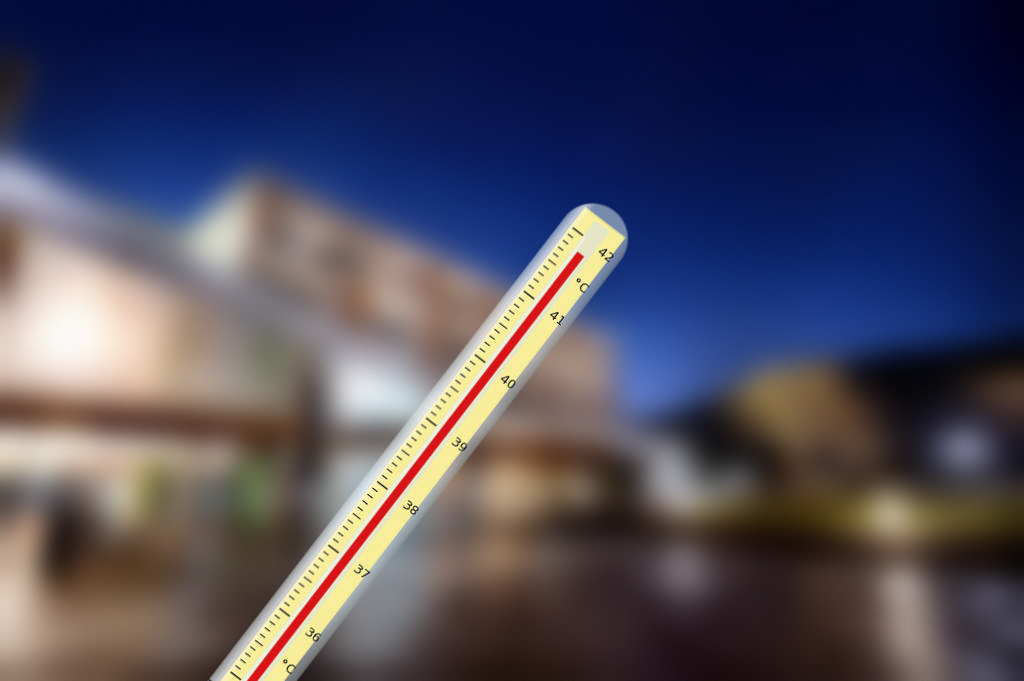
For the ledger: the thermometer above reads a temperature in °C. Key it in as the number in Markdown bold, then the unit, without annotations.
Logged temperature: **41.8** °C
